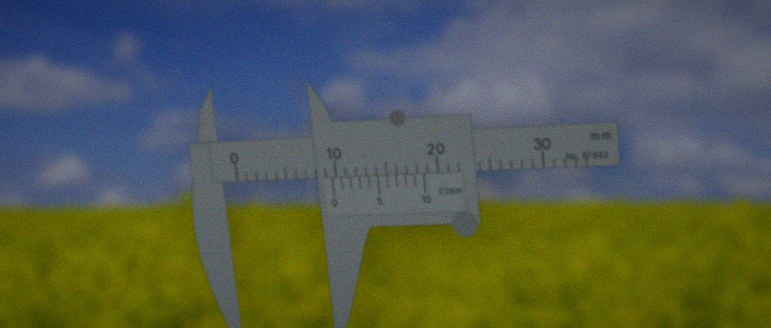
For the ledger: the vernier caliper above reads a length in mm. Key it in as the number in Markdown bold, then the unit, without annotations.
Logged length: **9.6** mm
